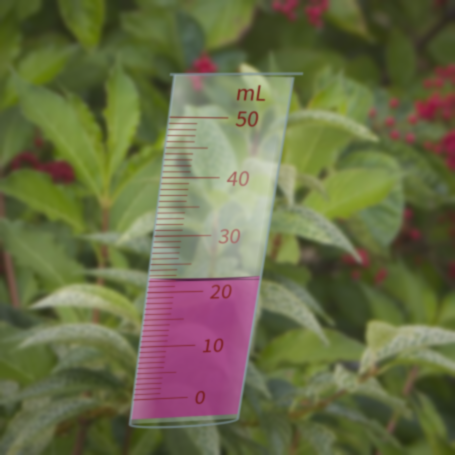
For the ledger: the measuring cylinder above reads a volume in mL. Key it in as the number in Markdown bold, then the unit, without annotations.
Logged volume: **22** mL
